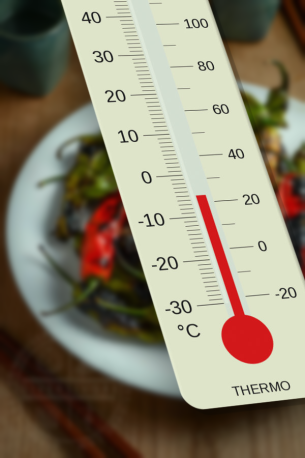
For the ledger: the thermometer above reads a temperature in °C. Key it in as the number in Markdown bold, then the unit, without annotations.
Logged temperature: **-5** °C
